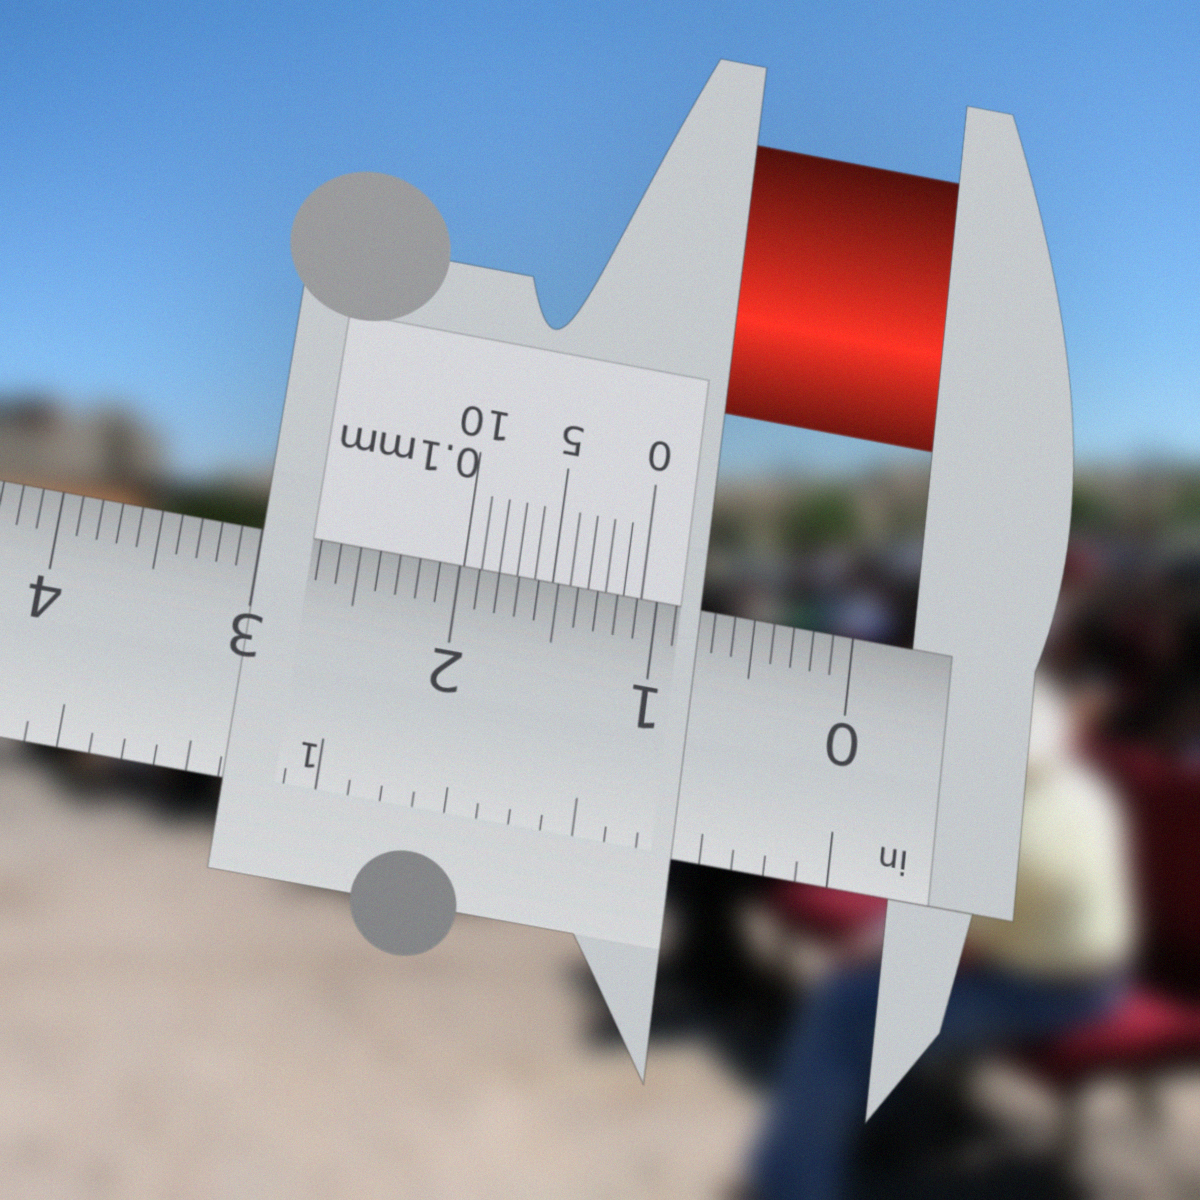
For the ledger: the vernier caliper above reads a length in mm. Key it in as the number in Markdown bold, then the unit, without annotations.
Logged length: **10.8** mm
